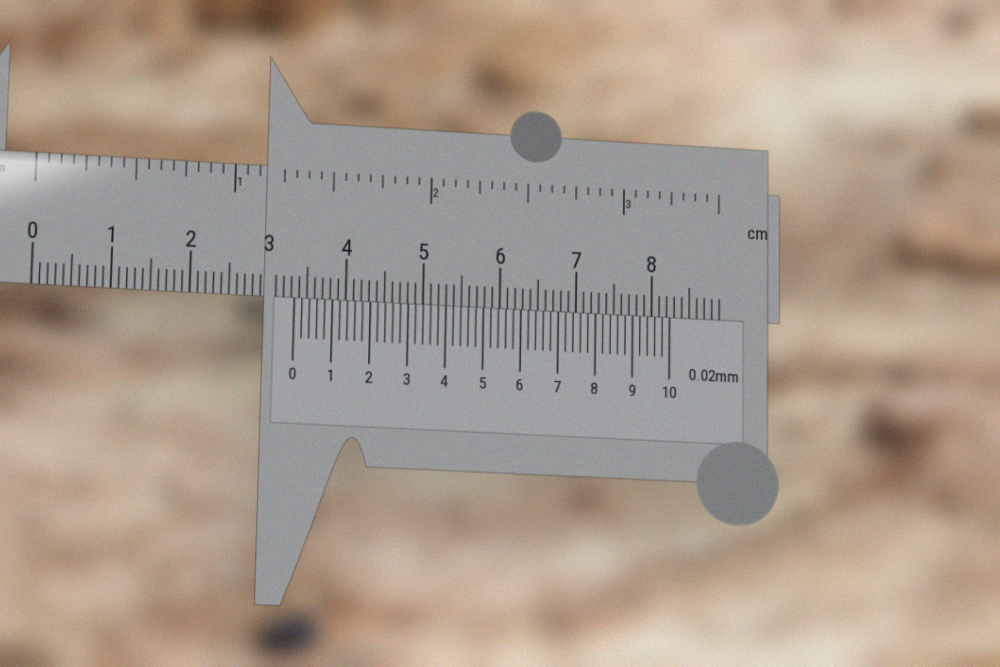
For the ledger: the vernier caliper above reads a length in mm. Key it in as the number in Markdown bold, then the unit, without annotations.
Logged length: **33.4** mm
